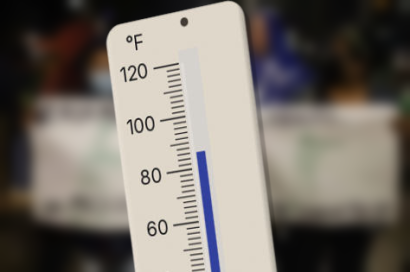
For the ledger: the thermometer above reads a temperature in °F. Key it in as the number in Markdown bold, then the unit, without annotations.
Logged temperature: **86** °F
